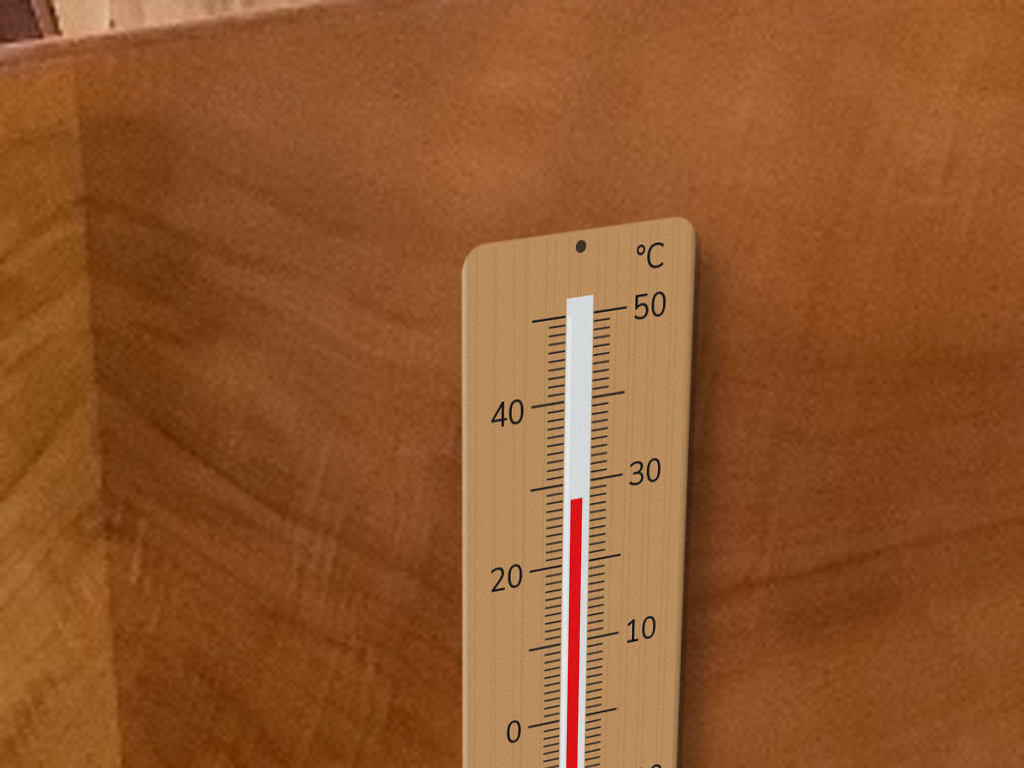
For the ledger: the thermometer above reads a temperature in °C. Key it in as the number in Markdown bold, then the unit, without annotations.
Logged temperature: **28** °C
